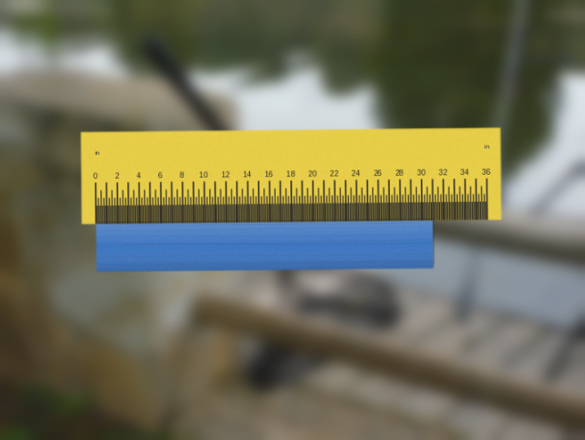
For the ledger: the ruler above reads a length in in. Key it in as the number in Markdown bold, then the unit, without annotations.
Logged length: **31** in
